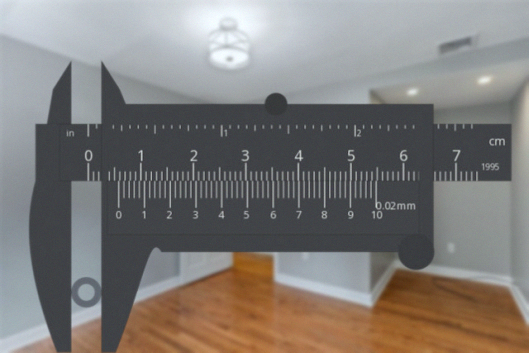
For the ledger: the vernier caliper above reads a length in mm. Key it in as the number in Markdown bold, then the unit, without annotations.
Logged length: **5.8** mm
